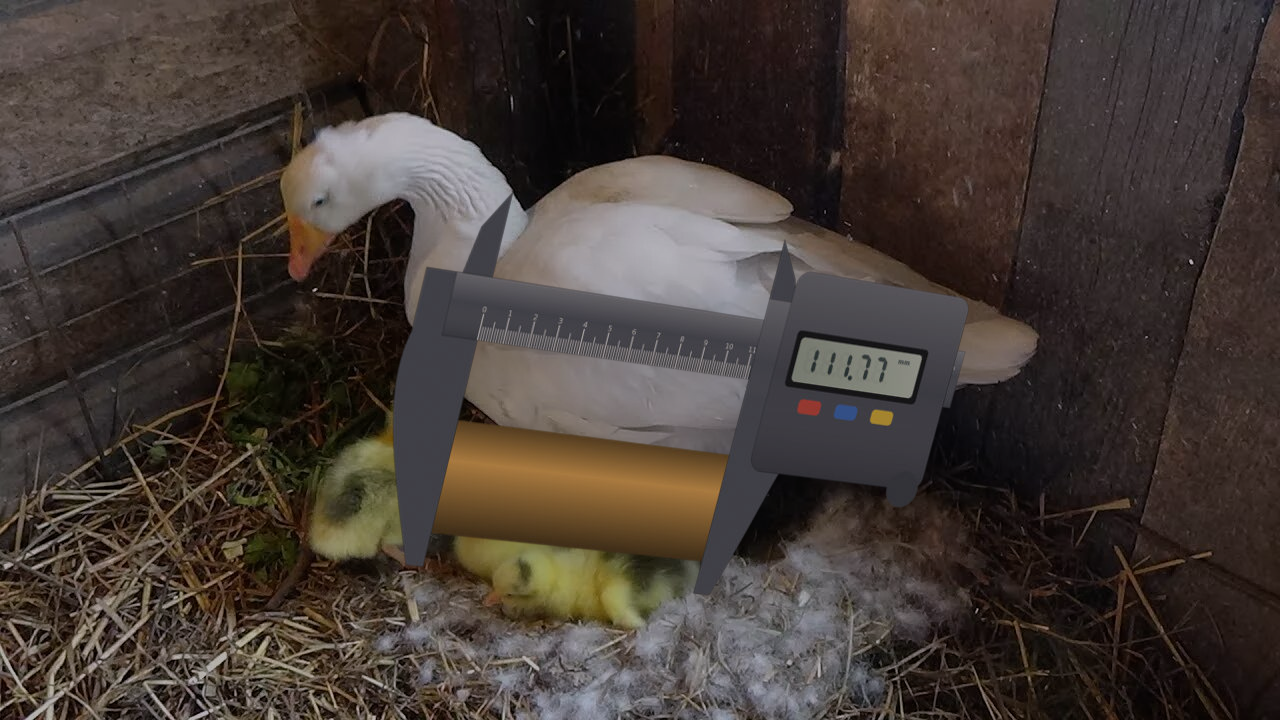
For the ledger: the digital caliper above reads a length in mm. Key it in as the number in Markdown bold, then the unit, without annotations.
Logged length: **111.77** mm
